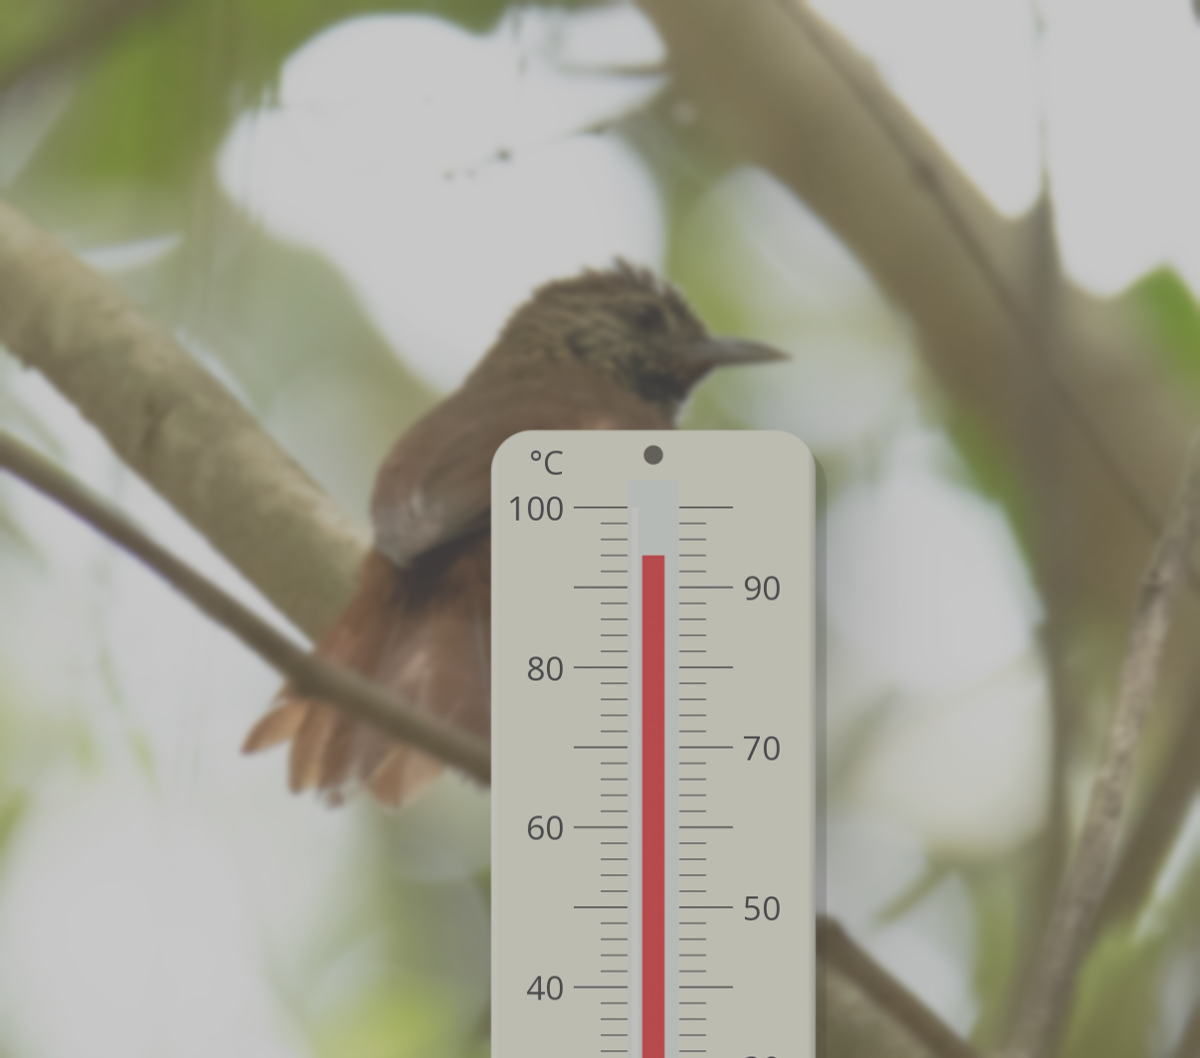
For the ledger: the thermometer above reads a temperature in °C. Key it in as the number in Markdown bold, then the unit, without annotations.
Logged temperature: **94** °C
